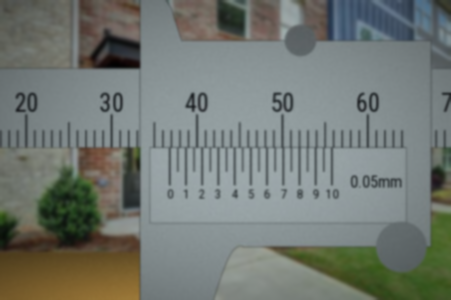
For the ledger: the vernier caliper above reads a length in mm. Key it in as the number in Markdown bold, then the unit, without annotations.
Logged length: **36.8** mm
